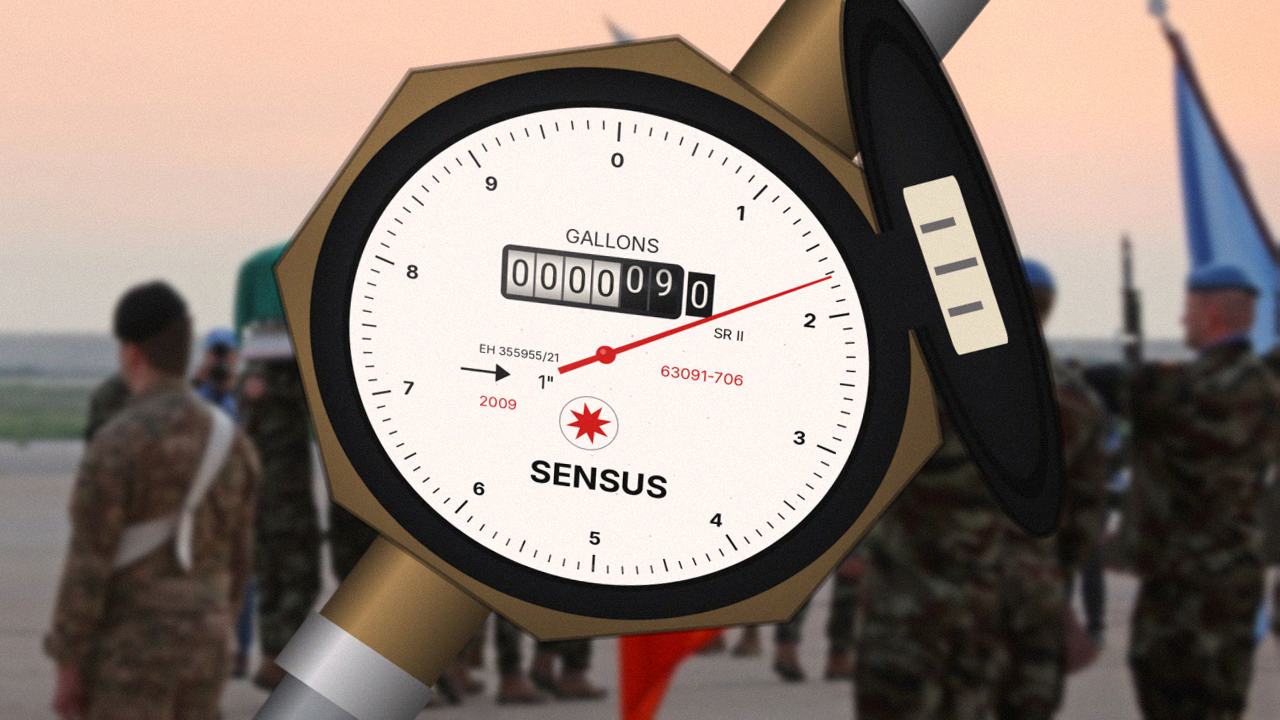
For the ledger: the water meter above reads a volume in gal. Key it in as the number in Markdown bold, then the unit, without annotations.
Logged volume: **91.7** gal
